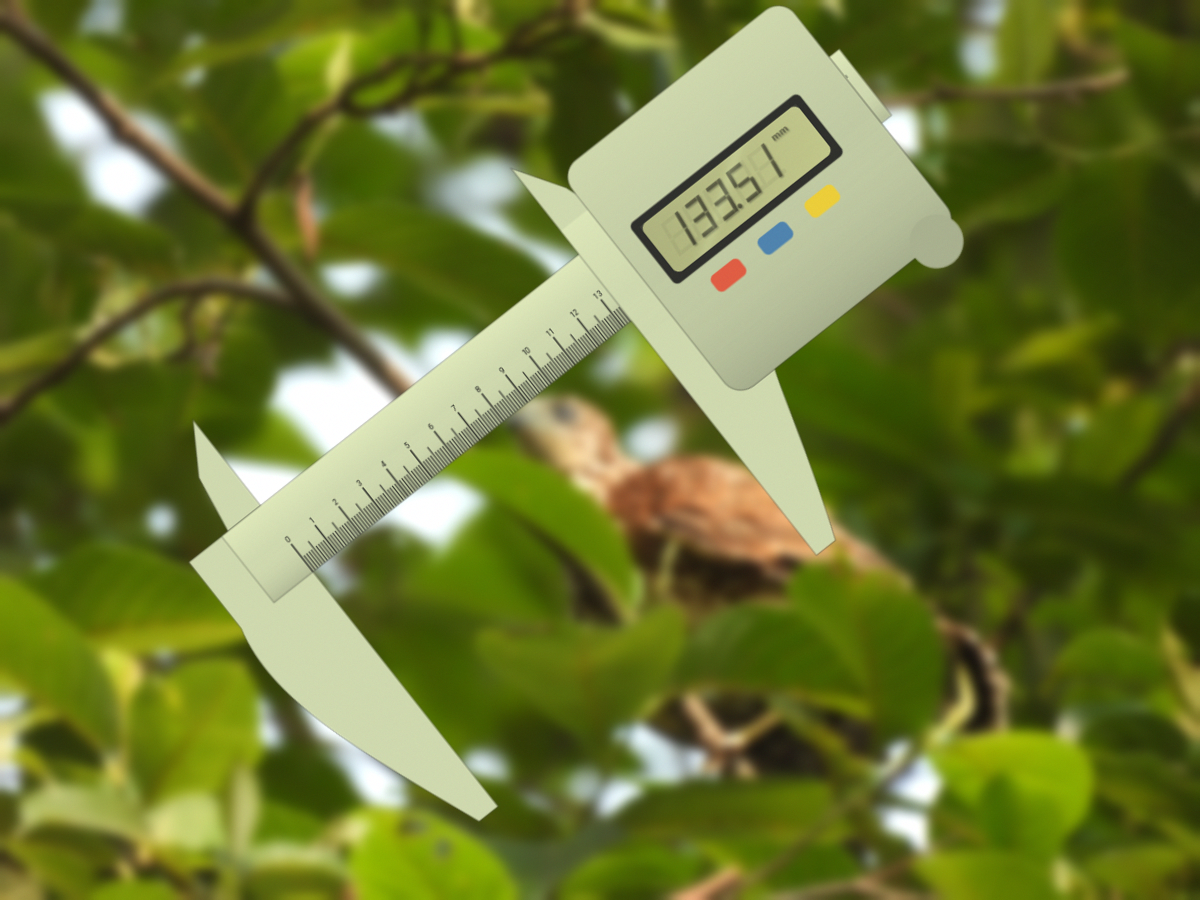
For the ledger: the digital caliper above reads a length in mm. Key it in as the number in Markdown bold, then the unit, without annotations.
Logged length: **133.51** mm
